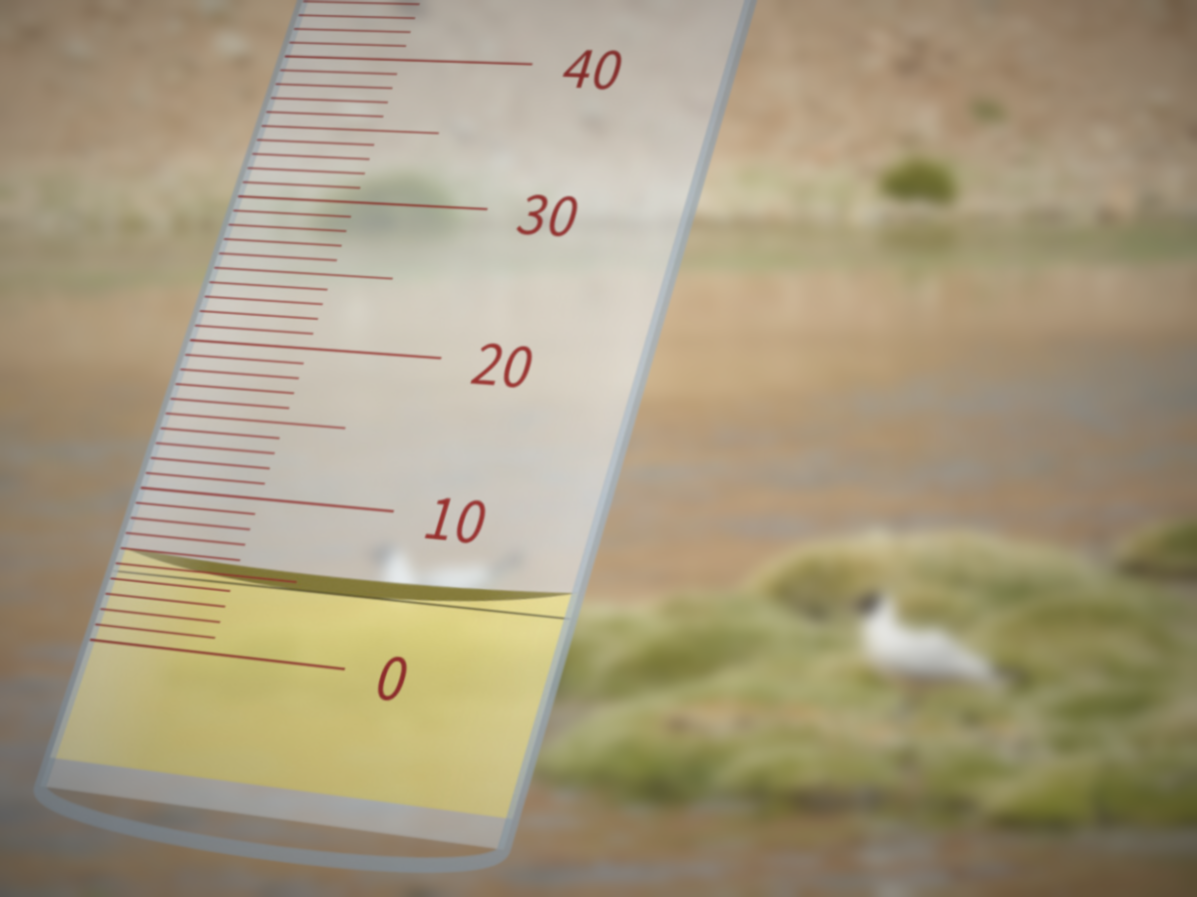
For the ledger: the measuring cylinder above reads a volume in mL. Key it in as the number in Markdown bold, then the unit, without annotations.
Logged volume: **4.5** mL
